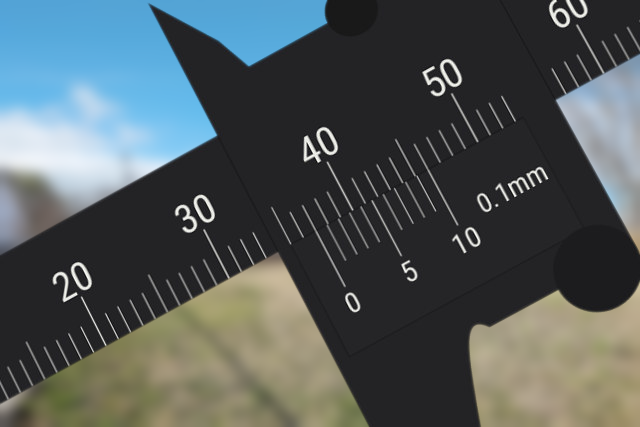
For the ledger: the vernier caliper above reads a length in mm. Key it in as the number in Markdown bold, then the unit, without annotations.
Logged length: **37.0** mm
